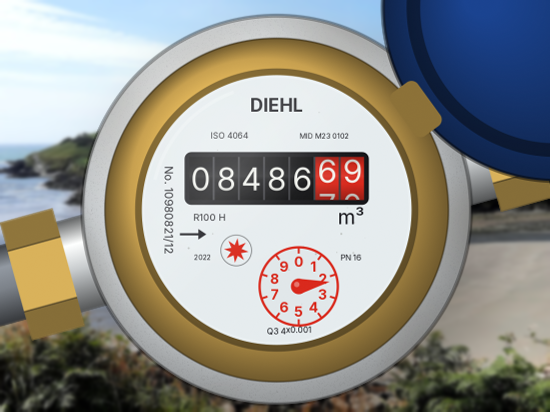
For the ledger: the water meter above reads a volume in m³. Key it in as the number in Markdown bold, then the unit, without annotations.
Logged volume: **8486.692** m³
